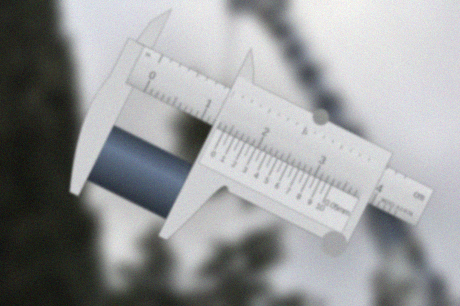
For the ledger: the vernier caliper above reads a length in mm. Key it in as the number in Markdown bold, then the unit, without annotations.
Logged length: **14.0** mm
